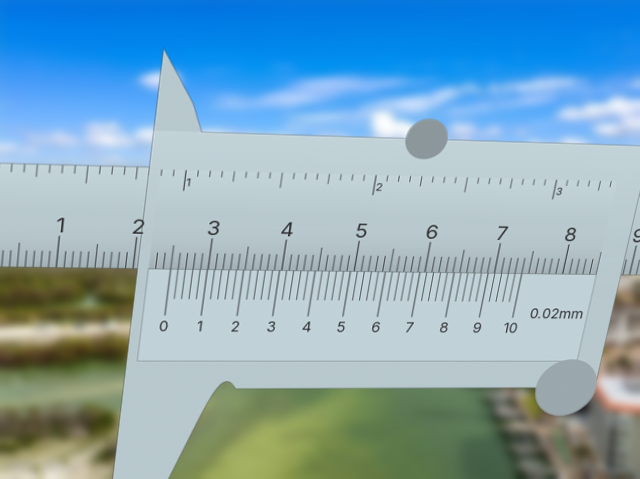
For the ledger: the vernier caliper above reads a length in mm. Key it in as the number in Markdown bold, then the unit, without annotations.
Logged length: **25.0** mm
